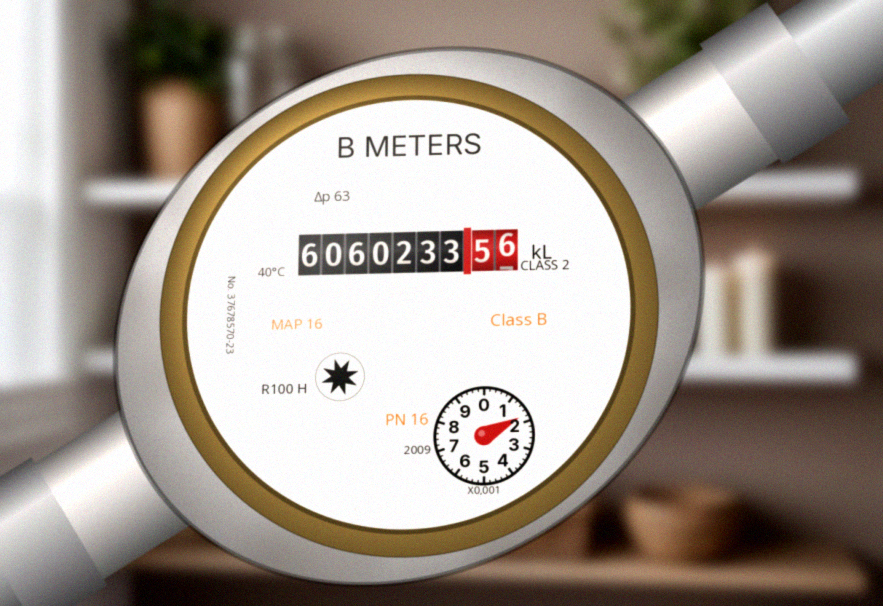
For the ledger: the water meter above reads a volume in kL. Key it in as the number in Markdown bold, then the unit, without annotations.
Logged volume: **6060233.561** kL
